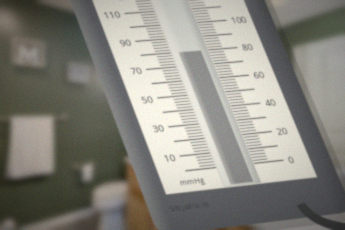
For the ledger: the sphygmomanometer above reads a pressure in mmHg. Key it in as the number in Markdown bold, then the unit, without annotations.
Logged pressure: **80** mmHg
